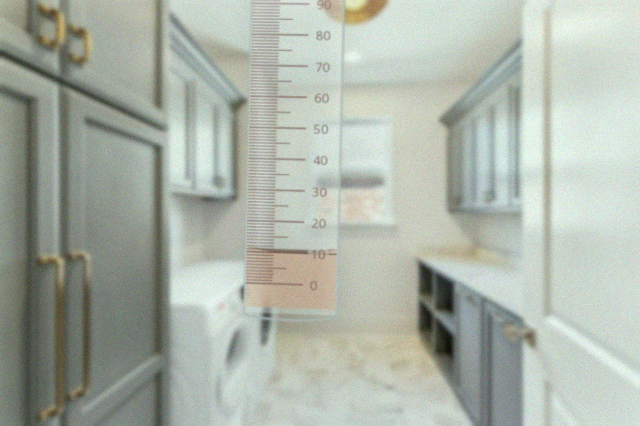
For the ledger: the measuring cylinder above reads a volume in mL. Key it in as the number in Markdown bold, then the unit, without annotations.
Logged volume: **10** mL
